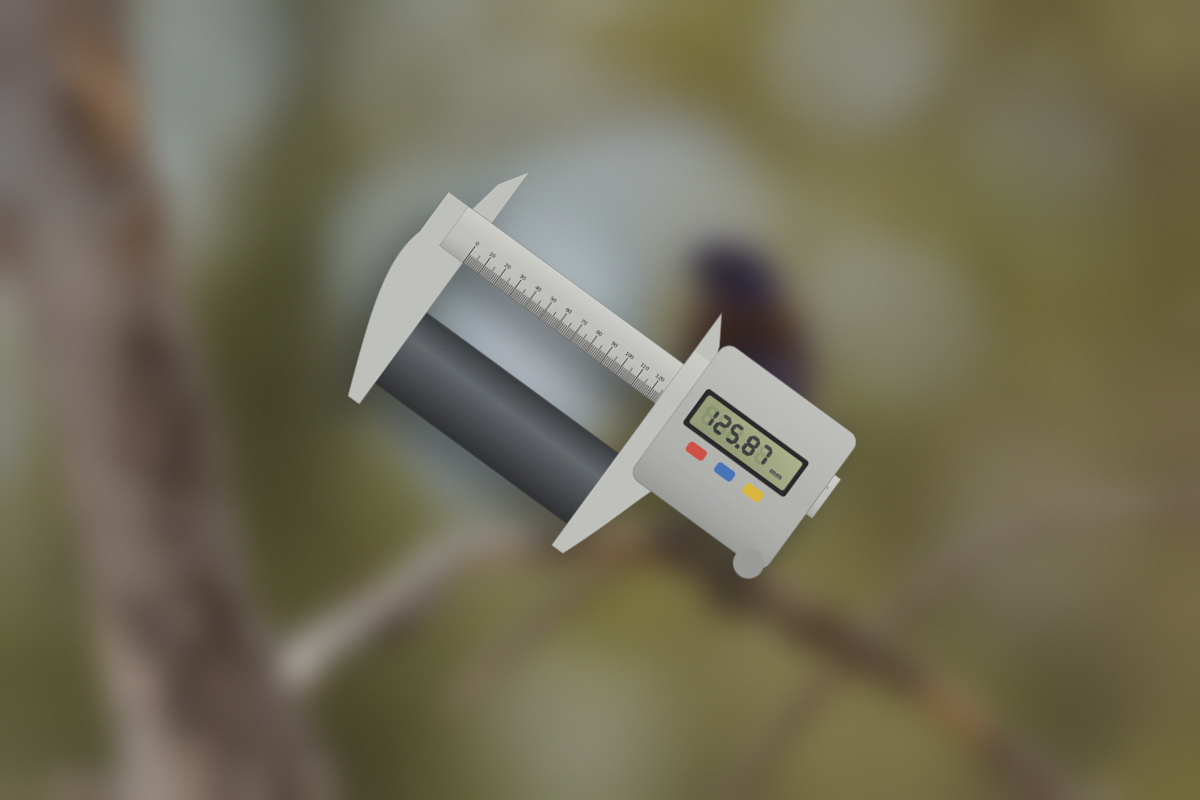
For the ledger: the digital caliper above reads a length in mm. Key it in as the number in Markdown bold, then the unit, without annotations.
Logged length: **125.87** mm
